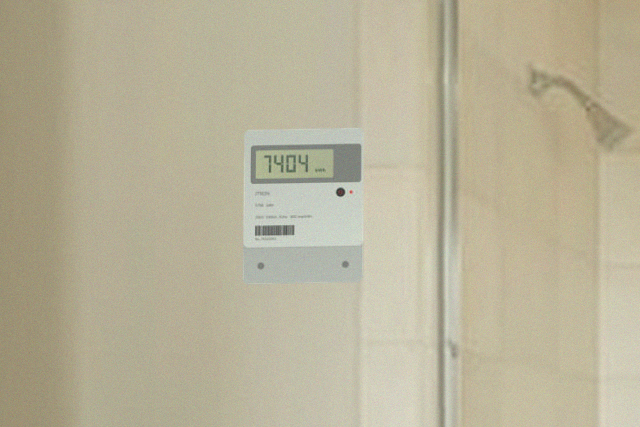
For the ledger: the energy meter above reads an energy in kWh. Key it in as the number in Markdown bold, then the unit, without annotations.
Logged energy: **7404** kWh
